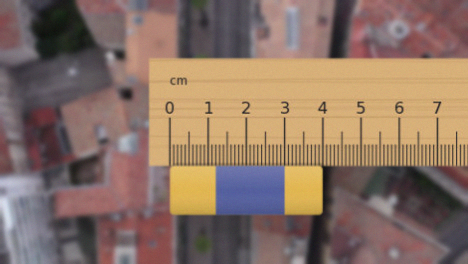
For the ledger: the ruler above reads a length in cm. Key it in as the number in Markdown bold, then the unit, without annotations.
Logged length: **4** cm
